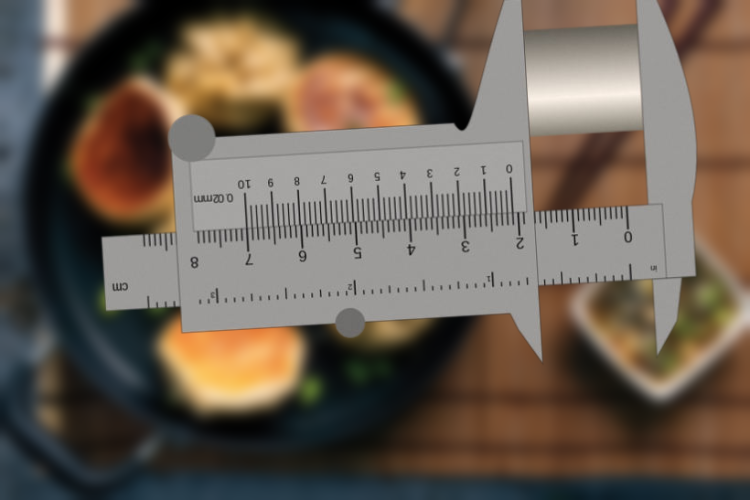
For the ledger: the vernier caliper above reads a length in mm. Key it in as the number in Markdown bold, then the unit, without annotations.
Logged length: **21.0** mm
